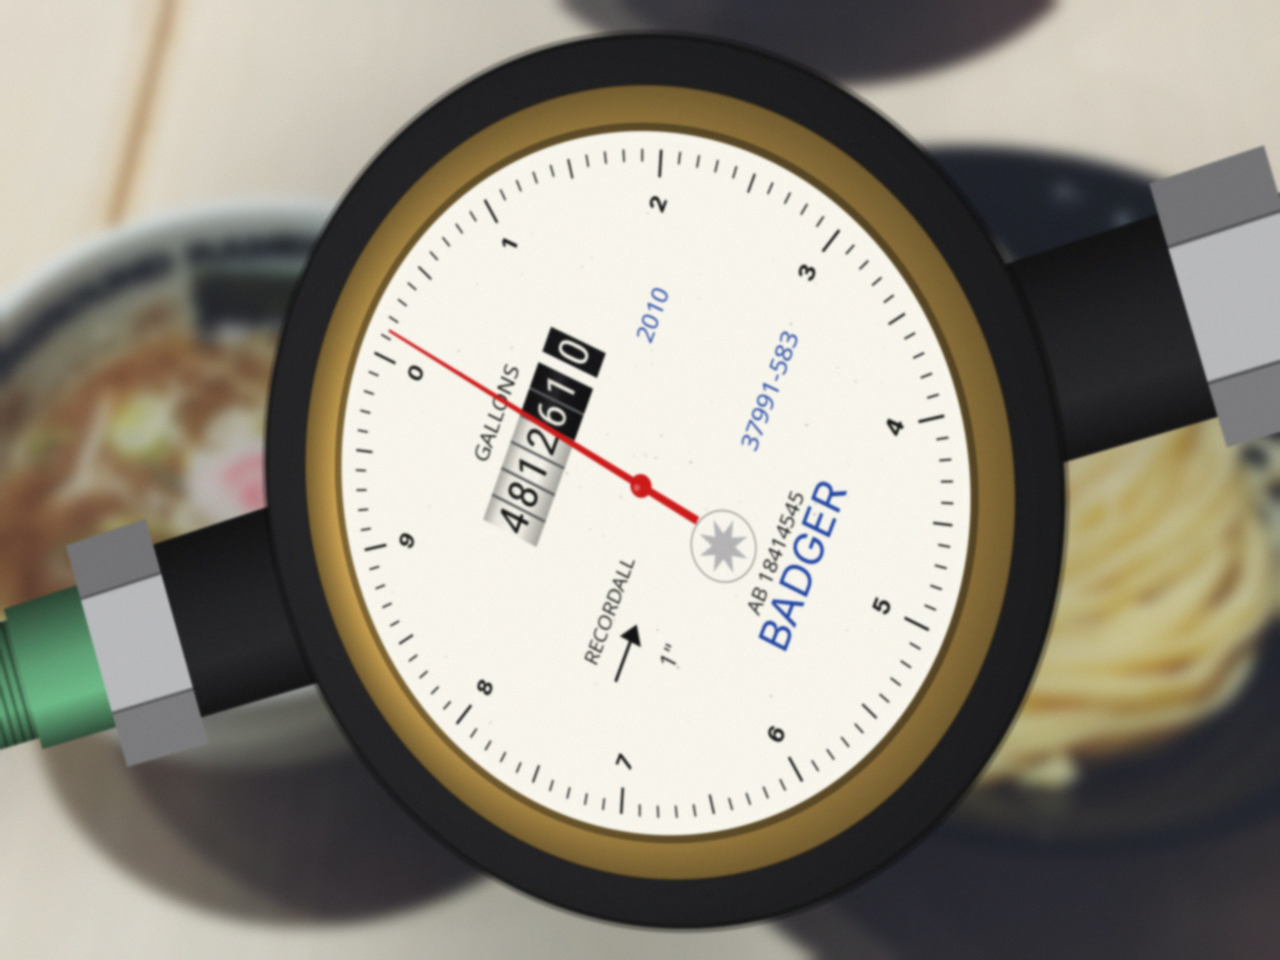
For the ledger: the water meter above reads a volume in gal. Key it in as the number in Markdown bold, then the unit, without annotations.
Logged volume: **4812610.1** gal
